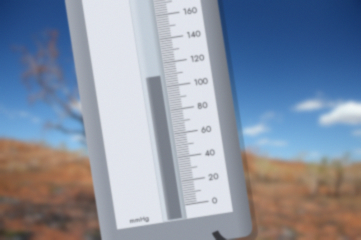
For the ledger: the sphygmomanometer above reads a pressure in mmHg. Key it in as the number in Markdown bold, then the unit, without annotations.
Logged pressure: **110** mmHg
